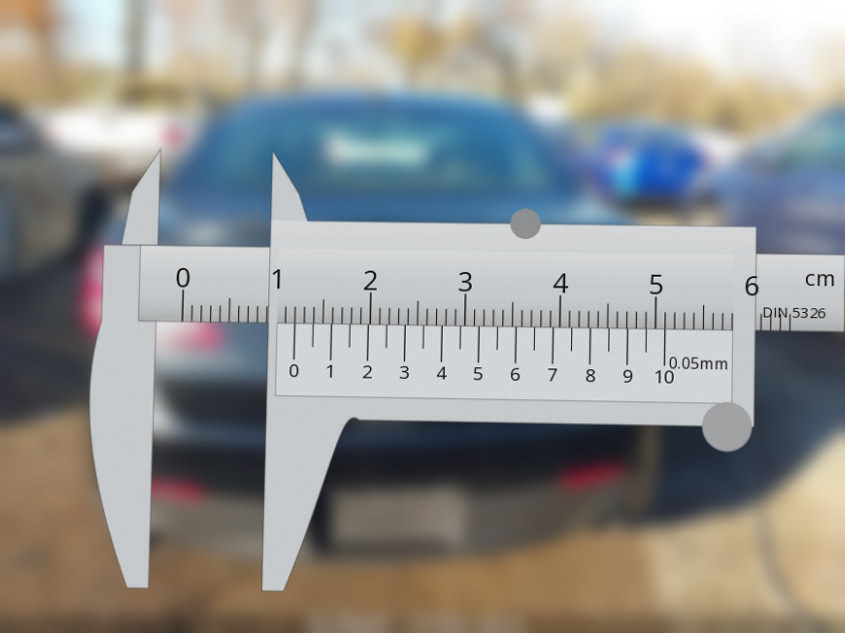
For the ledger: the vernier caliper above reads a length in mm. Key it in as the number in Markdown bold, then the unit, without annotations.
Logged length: **12.0** mm
